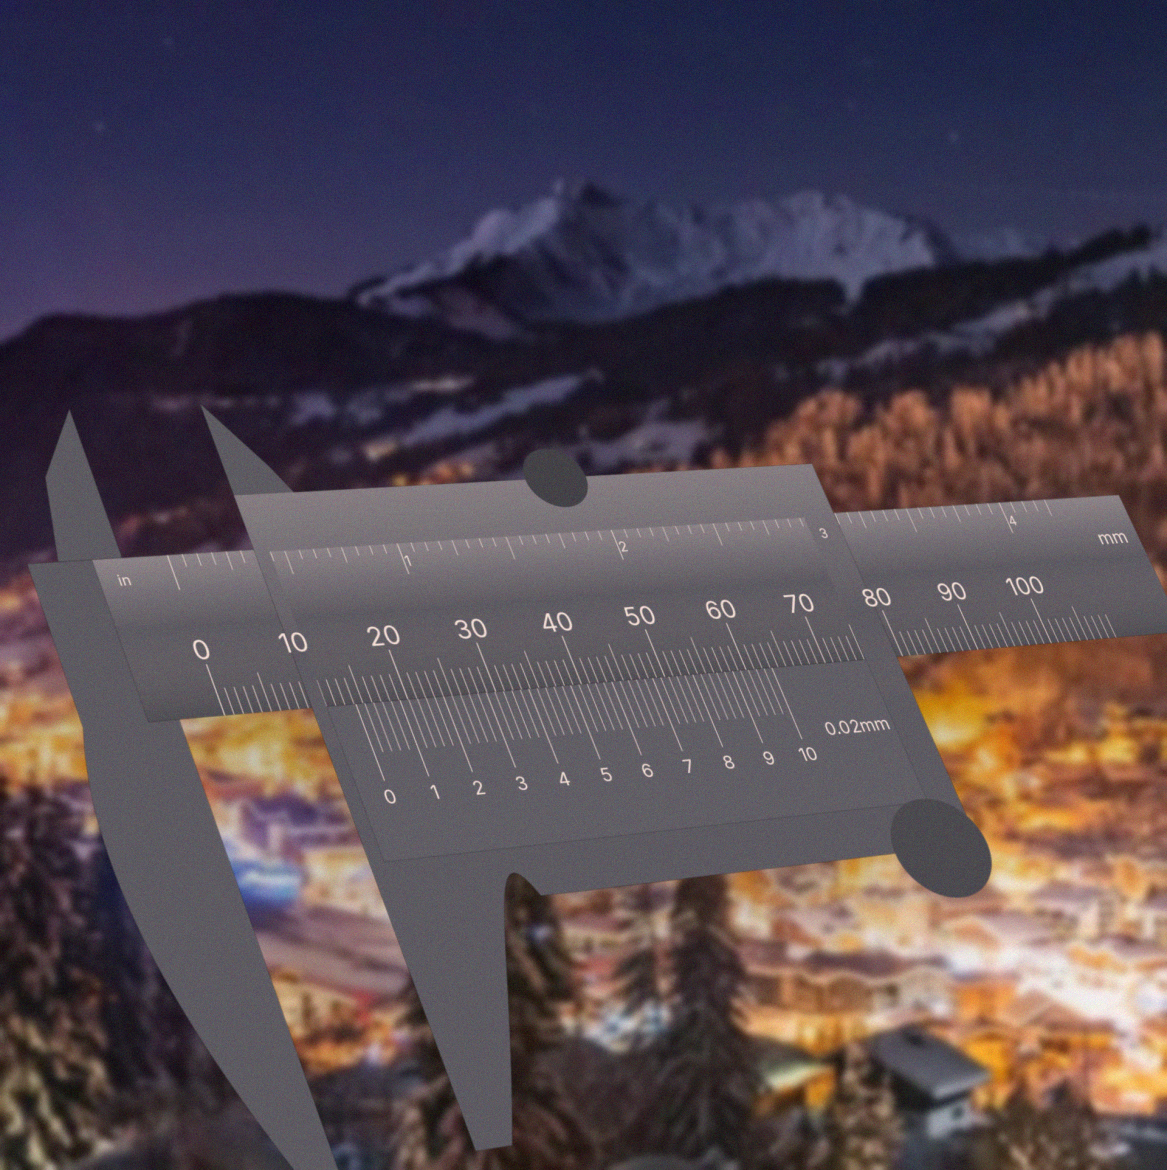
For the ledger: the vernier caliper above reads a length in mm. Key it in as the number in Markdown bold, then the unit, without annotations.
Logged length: **14.2** mm
